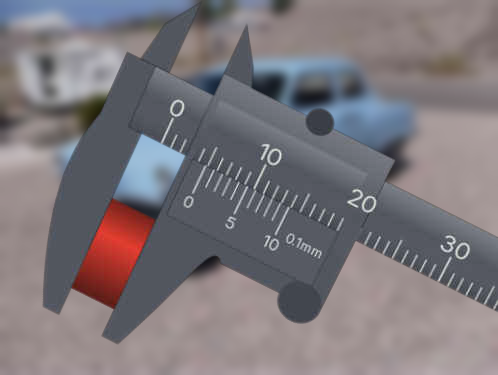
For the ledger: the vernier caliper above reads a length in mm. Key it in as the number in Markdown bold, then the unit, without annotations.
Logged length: **4.8** mm
